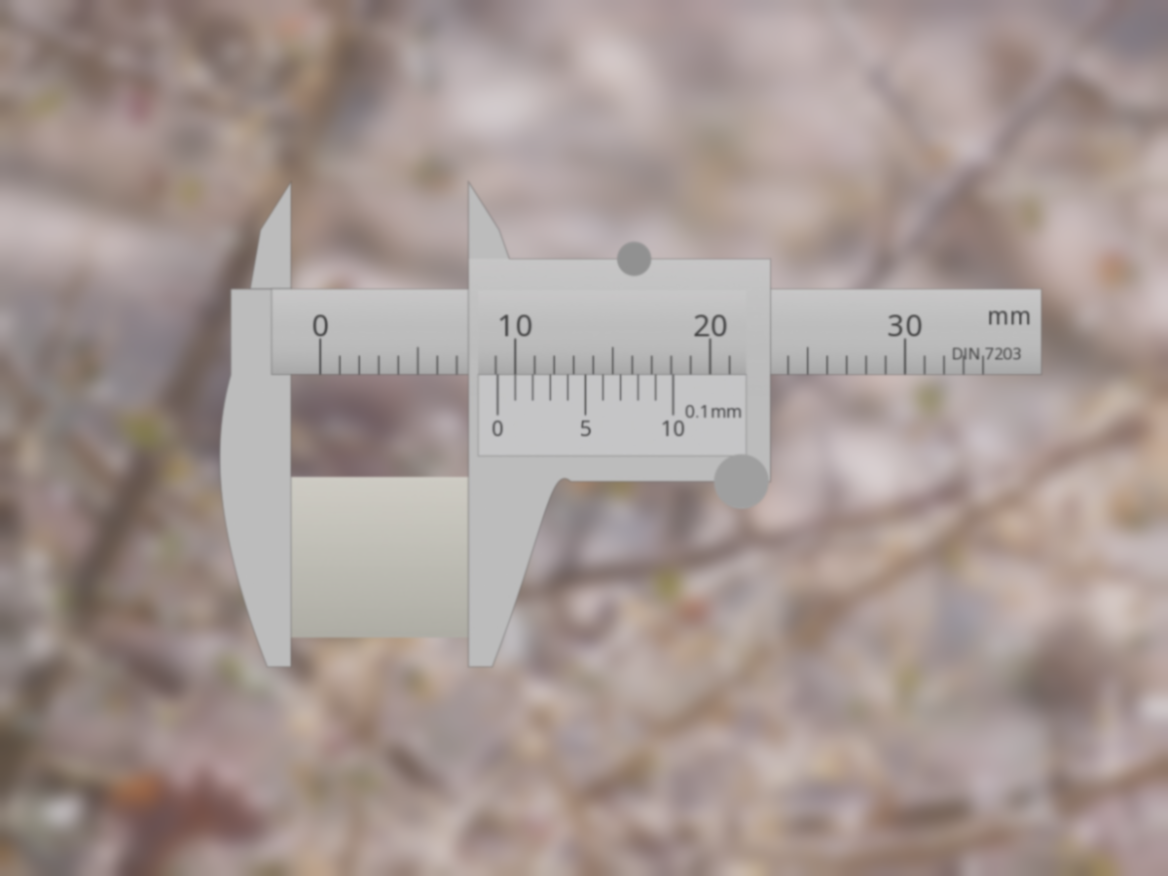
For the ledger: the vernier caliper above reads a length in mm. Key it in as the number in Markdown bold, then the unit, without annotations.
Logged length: **9.1** mm
